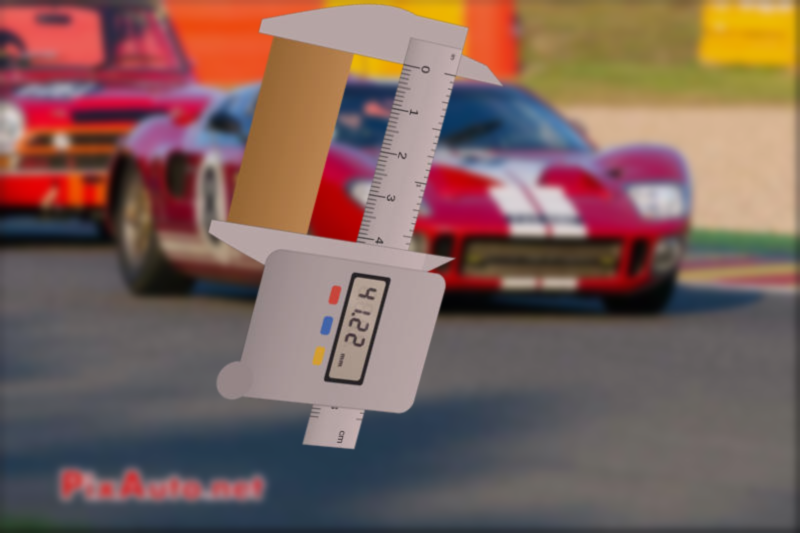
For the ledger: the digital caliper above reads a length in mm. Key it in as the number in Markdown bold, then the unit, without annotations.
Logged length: **41.22** mm
